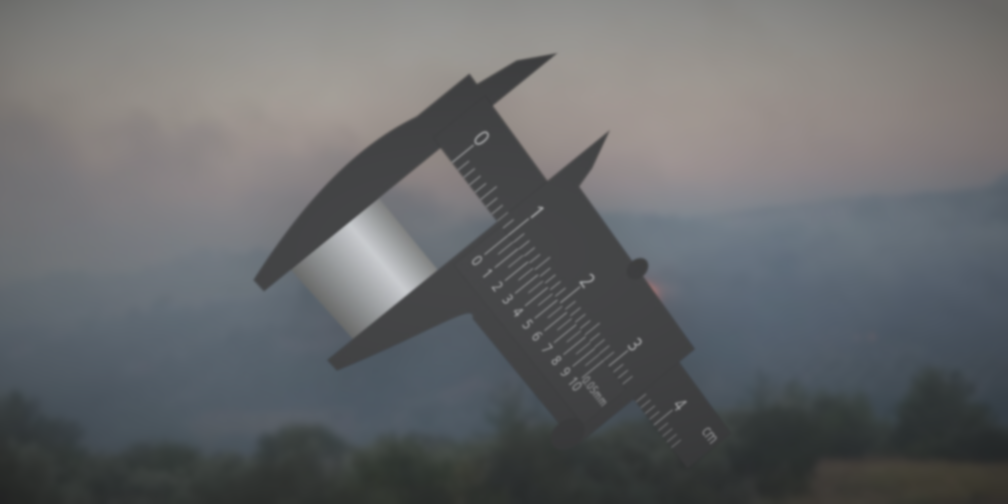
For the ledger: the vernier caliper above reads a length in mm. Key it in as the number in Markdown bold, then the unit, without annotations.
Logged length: **10.0** mm
